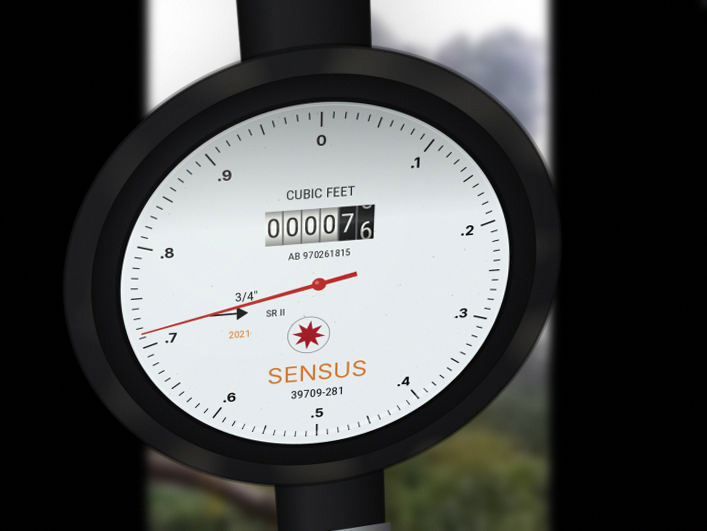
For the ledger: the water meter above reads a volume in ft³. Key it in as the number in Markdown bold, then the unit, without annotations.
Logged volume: **75.71** ft³
